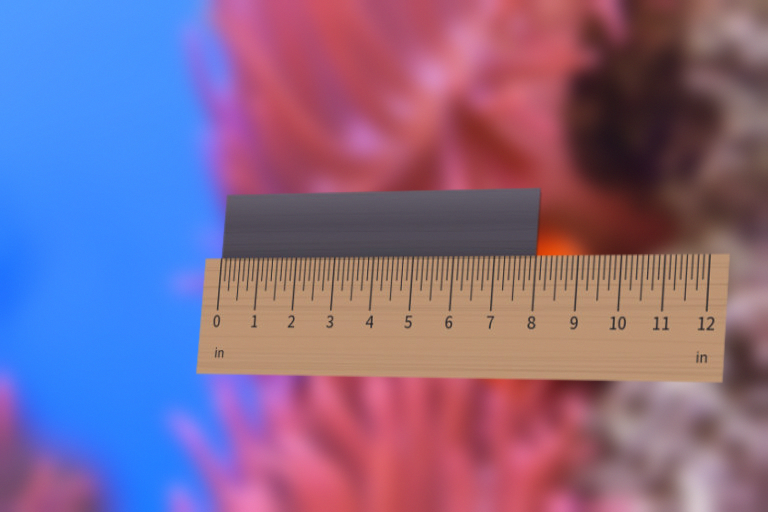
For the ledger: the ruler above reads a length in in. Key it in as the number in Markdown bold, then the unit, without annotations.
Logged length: **8** in
